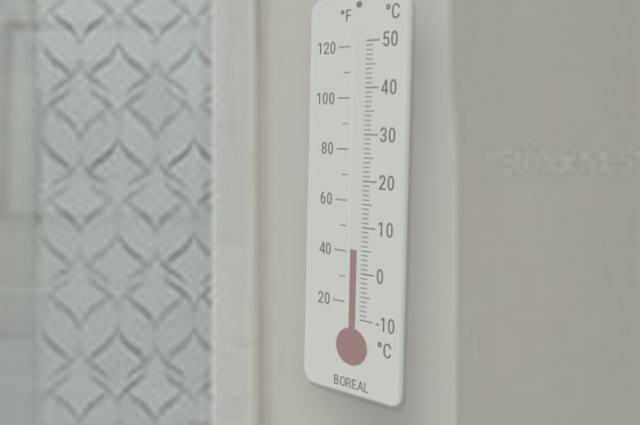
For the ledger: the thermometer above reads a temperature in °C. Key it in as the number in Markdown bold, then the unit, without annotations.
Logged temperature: **5** °C
